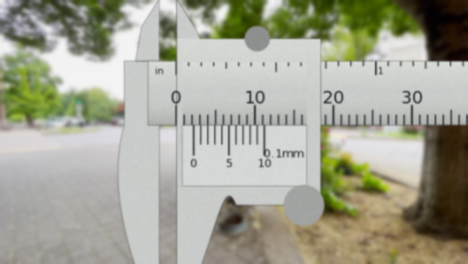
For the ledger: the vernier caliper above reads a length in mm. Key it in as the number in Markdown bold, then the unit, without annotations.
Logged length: **2.2** mm
